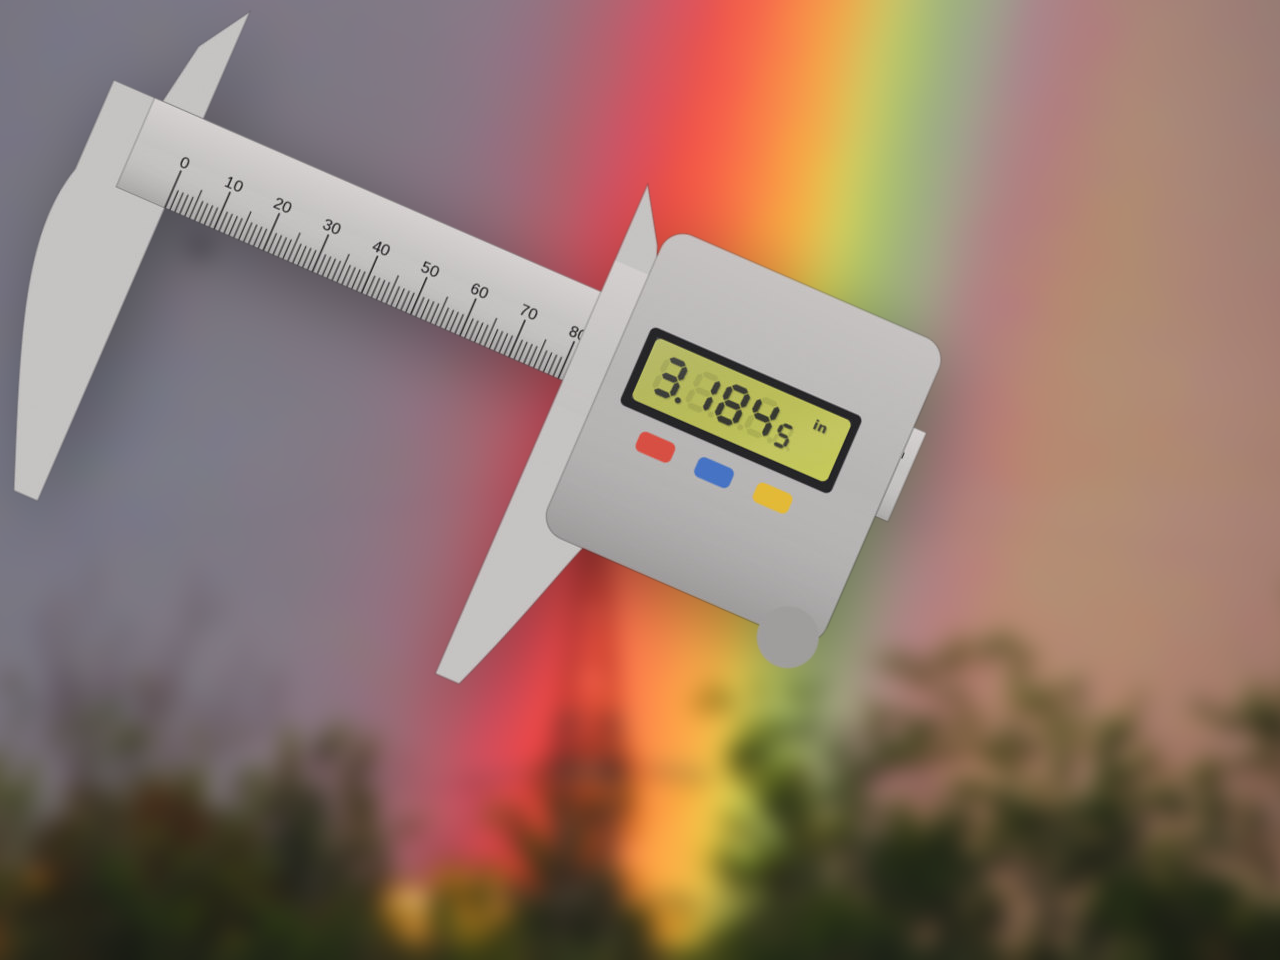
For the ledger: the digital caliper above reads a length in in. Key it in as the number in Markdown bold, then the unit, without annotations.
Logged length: **3.1845** in
